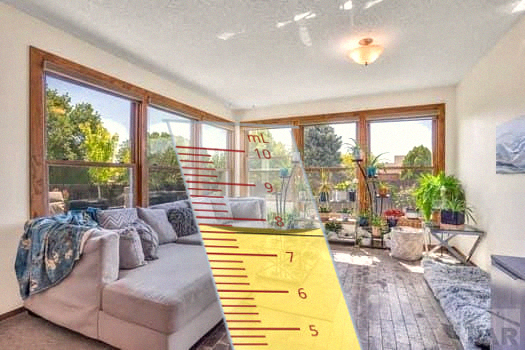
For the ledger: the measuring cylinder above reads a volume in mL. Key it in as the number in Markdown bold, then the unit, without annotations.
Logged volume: **7.6** mL
